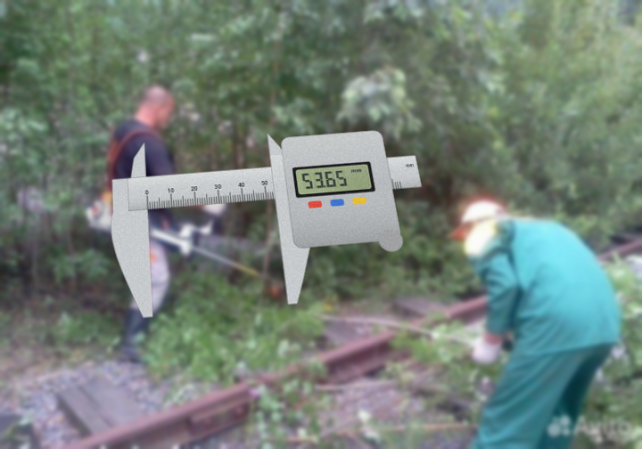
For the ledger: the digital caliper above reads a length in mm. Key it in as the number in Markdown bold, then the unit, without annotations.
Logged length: **53.65** mm
